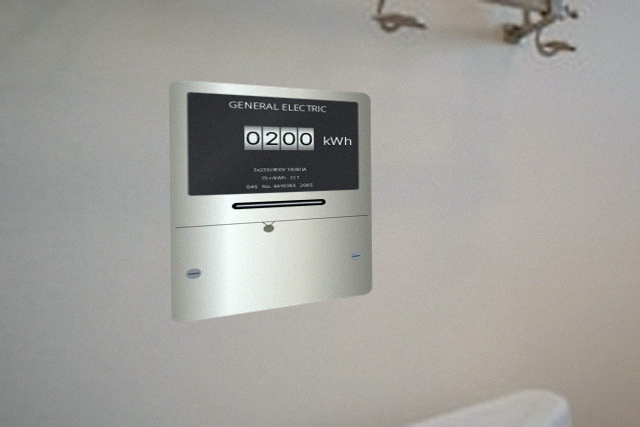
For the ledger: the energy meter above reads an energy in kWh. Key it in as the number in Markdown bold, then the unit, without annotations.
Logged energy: **200** kWh
